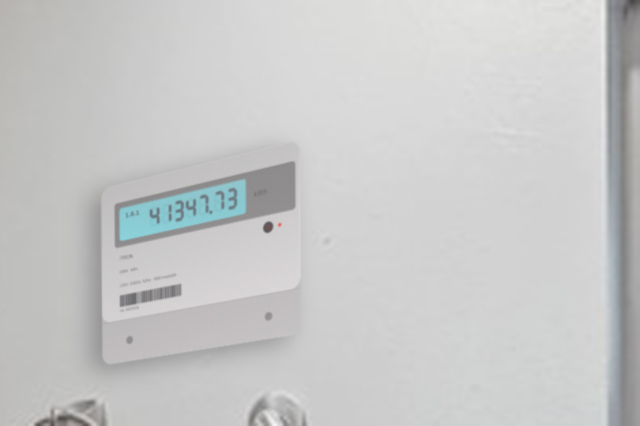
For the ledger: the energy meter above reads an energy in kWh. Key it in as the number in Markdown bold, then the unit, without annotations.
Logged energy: **41347.73** kWh
